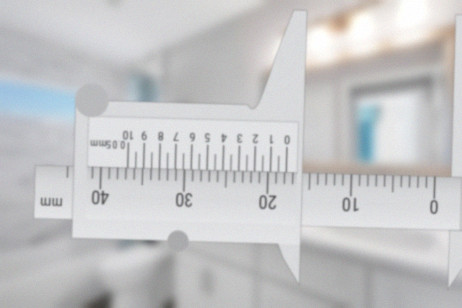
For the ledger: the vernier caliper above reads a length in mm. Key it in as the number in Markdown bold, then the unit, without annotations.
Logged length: **17.8** mm
